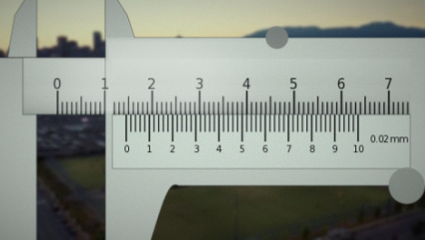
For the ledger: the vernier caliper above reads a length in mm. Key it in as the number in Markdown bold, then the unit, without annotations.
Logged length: **14.5** mm
